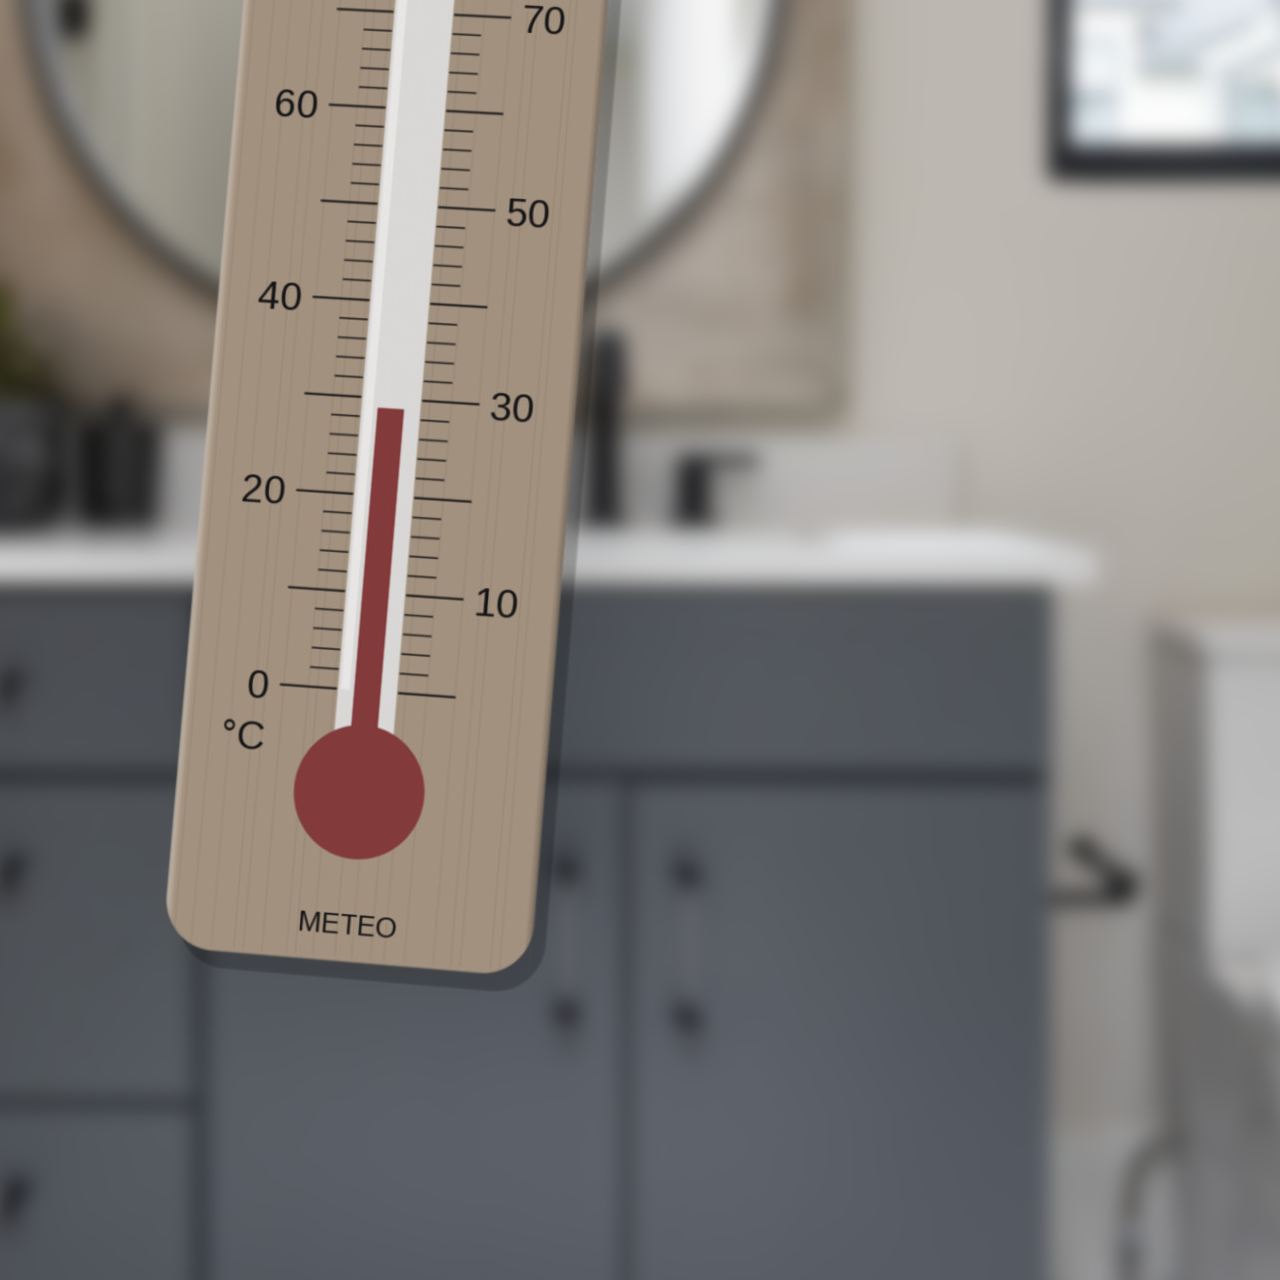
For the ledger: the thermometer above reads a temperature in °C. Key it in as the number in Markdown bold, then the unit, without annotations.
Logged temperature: **29** °C
